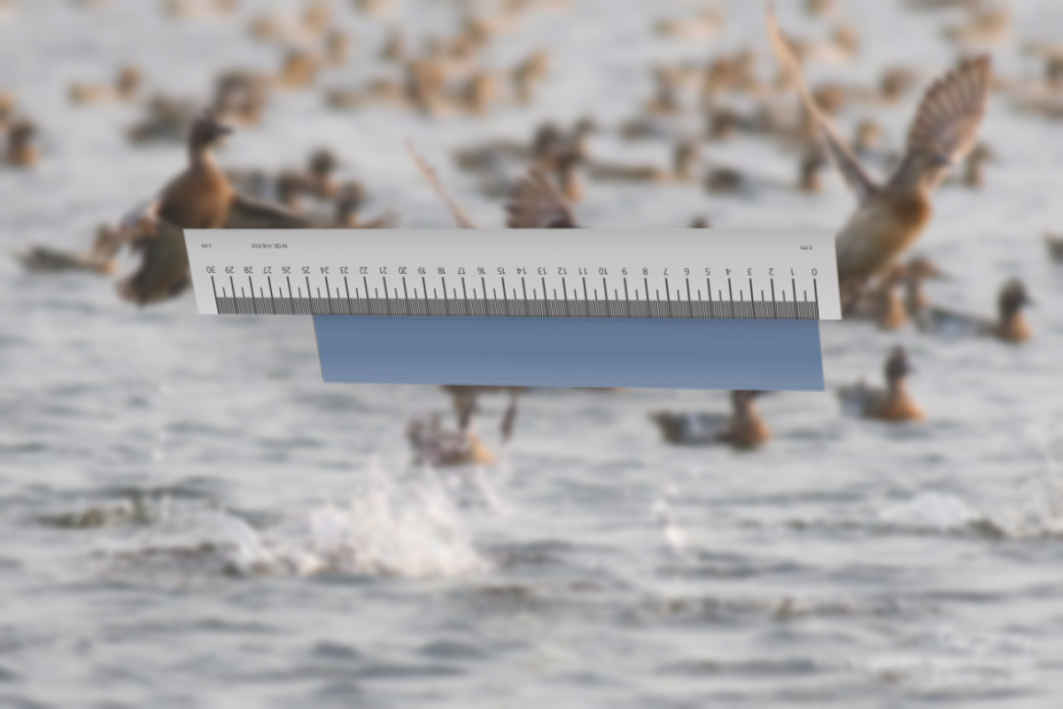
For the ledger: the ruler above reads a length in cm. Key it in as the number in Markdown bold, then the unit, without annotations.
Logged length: **25** cm
